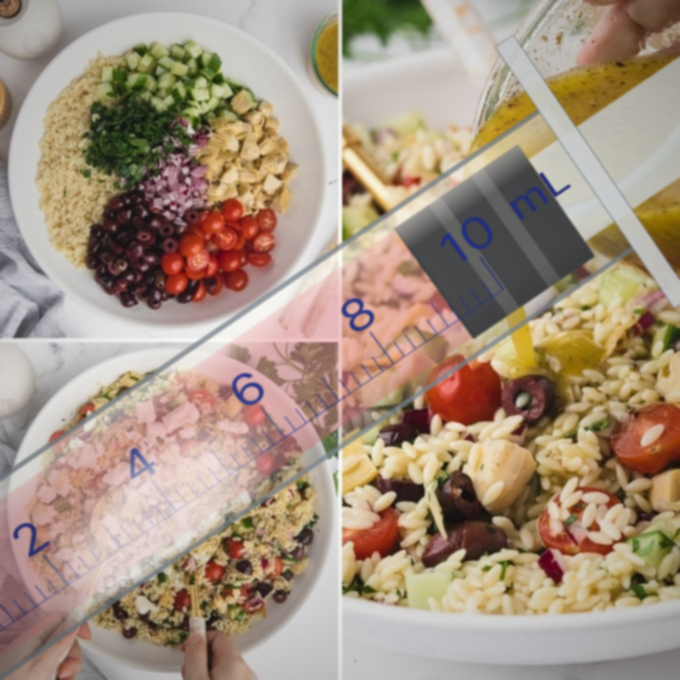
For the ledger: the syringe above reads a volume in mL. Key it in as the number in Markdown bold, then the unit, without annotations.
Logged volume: **9.2** mL
